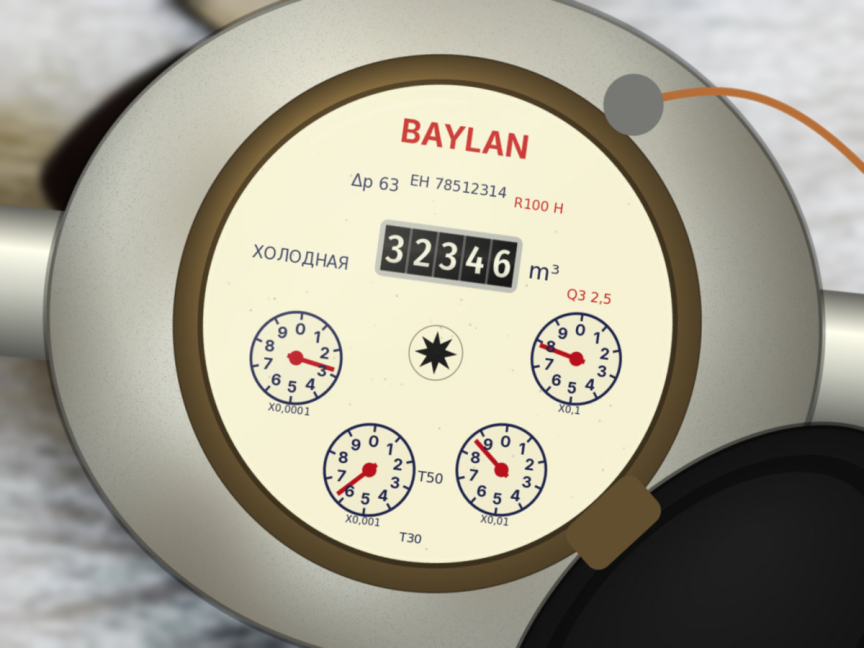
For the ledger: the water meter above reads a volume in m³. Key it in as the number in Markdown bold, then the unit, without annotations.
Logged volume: **32346.7862** m³
